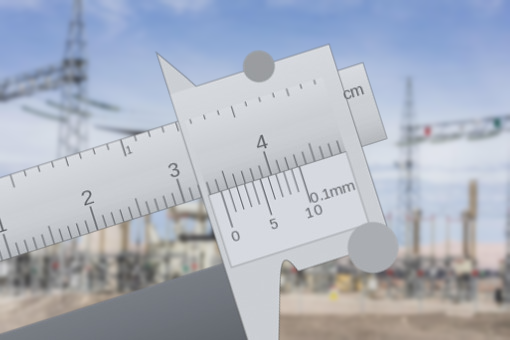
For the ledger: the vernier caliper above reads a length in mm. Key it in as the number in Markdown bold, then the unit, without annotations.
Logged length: **34.2** mm
